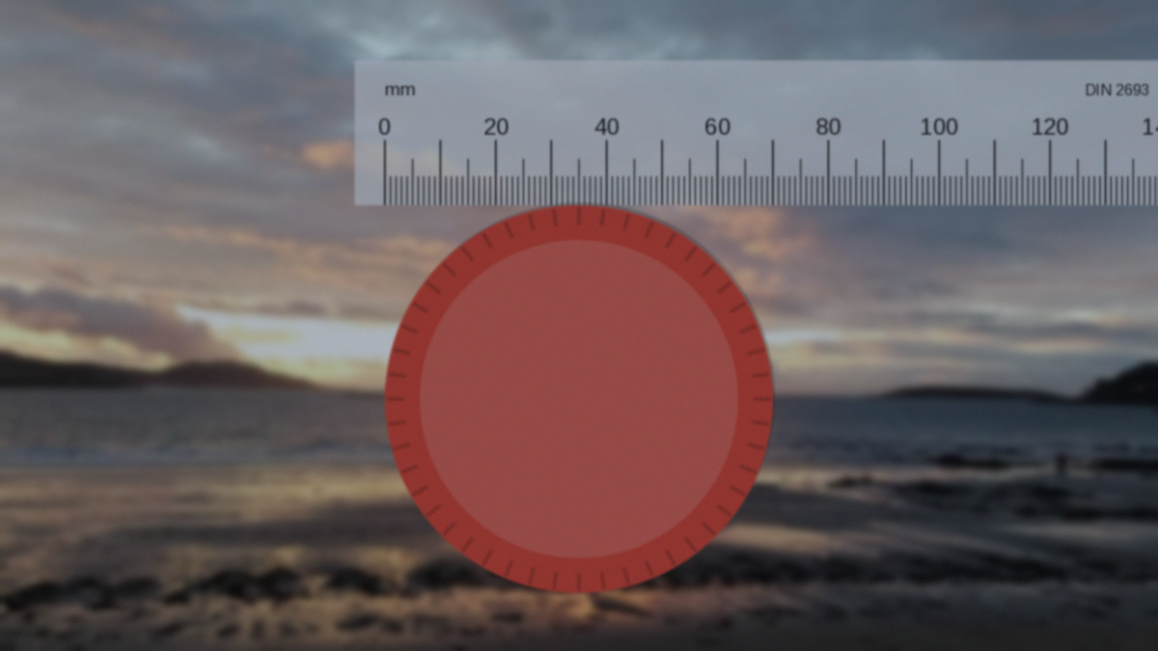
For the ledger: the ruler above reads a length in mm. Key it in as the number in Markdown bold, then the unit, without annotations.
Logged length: **70** mm
